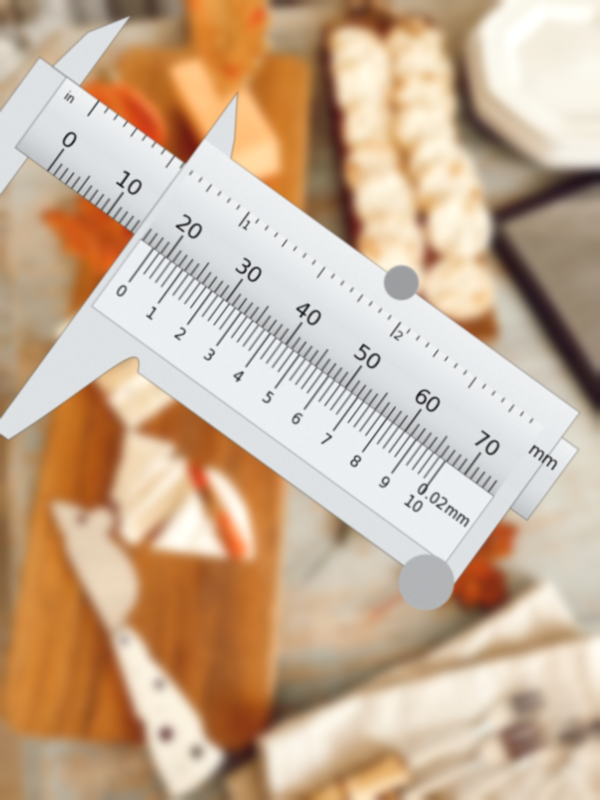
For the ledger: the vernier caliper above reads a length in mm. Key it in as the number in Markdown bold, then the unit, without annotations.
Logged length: **17.8** mm
